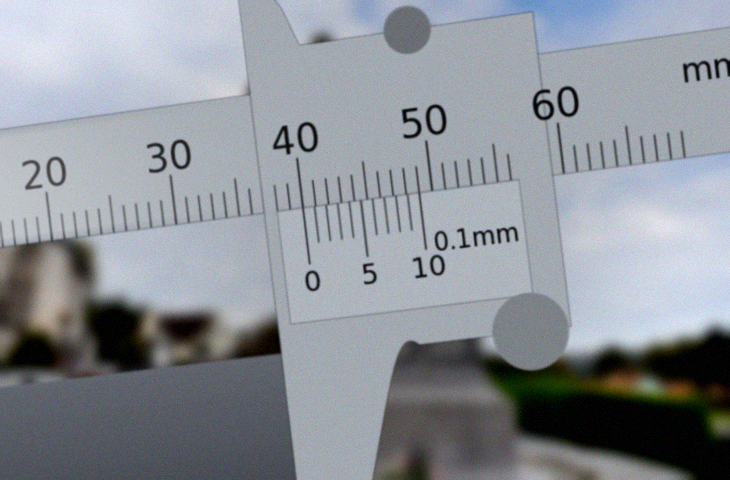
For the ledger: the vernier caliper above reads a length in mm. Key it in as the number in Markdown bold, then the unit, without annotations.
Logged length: **40.0** mm
